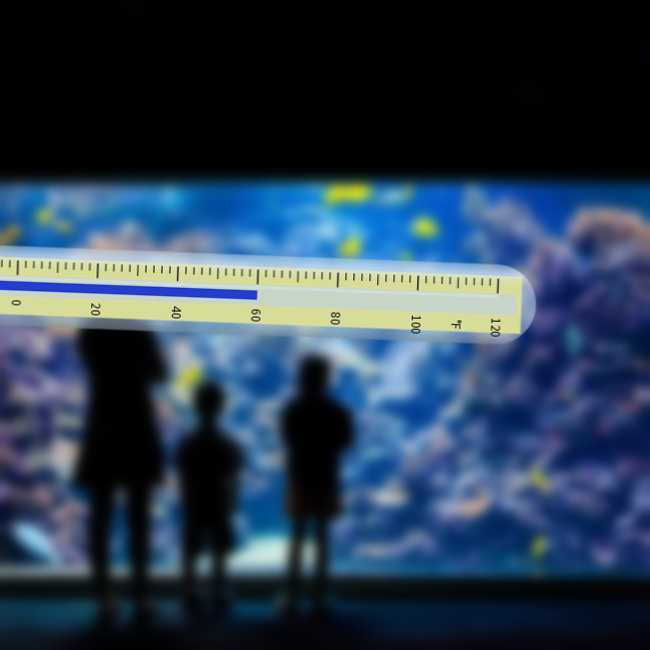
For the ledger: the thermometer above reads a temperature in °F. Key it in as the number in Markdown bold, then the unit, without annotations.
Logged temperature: **60** °F
